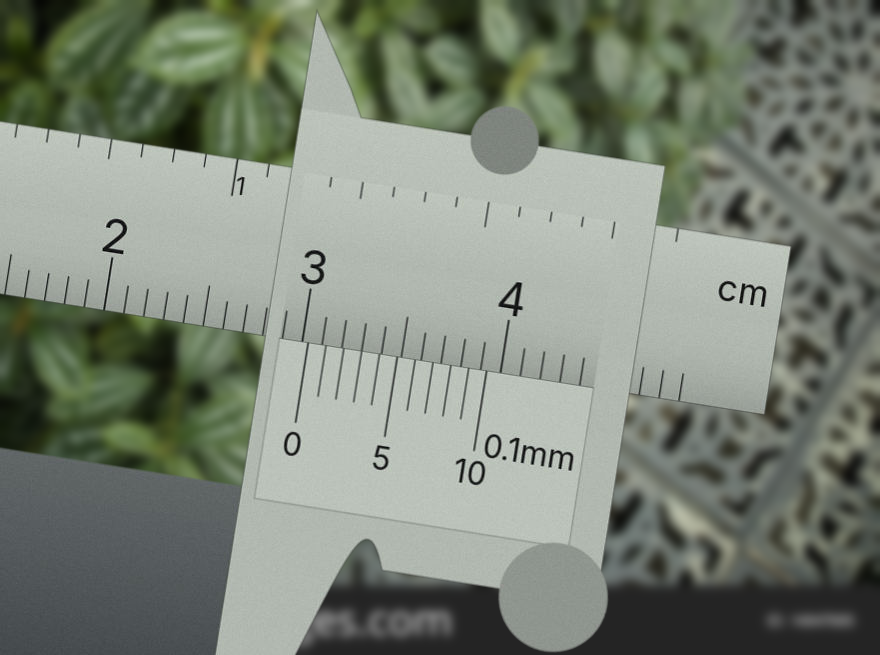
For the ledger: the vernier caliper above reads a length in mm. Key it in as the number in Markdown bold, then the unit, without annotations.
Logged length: **30.3** mm
